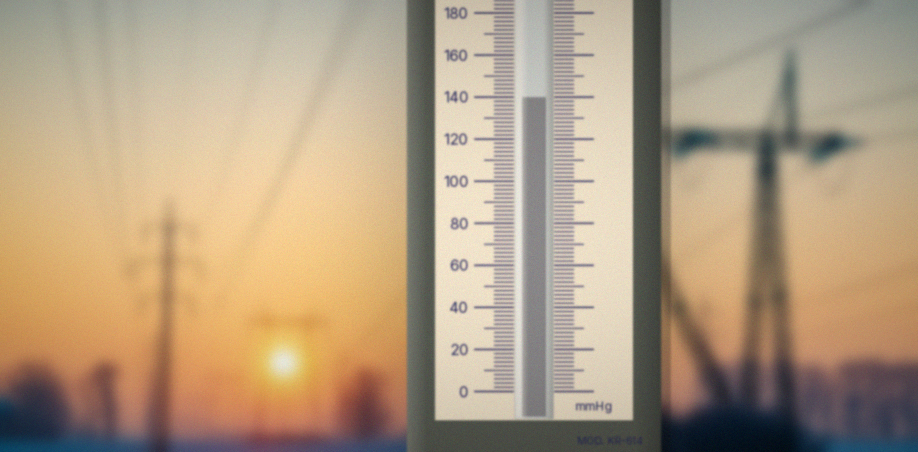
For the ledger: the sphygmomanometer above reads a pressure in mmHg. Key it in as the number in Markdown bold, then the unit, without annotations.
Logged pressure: **140** mmHg
